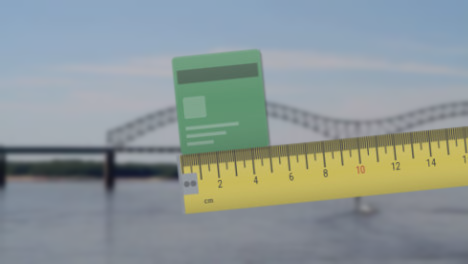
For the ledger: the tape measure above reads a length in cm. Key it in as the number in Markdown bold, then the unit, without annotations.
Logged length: **5** cm
